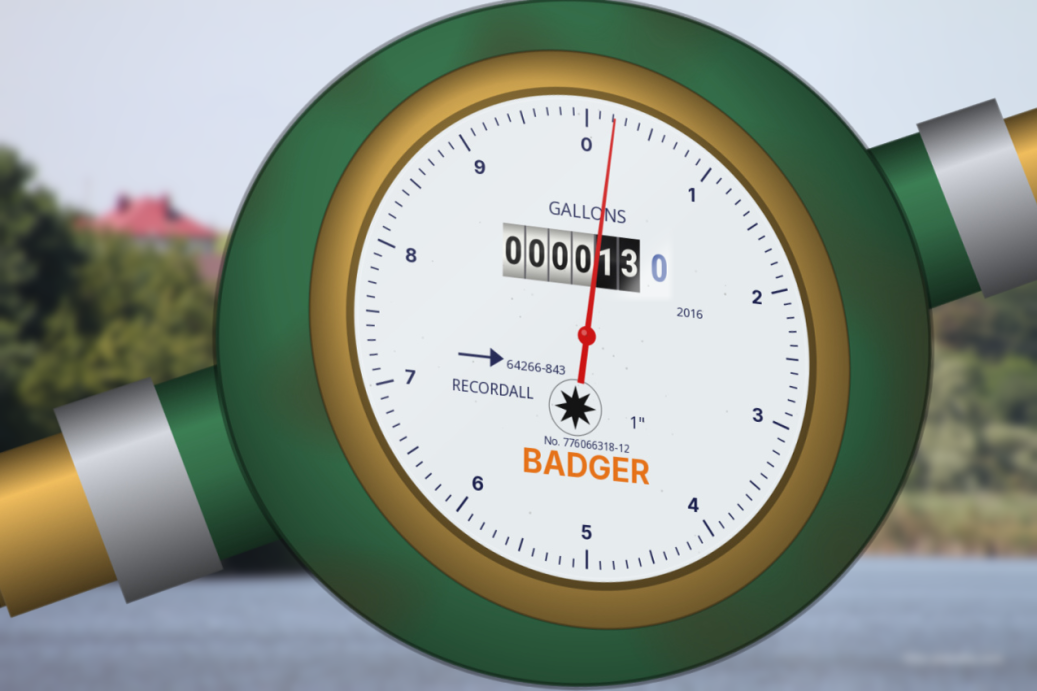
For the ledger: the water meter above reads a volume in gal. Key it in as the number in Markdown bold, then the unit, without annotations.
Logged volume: **130.2** gal
